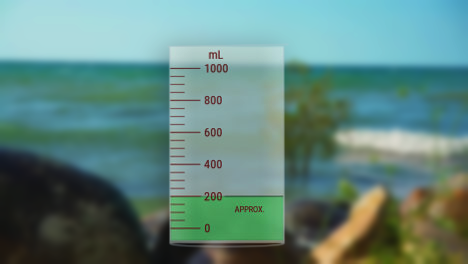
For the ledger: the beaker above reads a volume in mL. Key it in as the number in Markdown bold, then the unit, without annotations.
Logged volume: **200** mL
